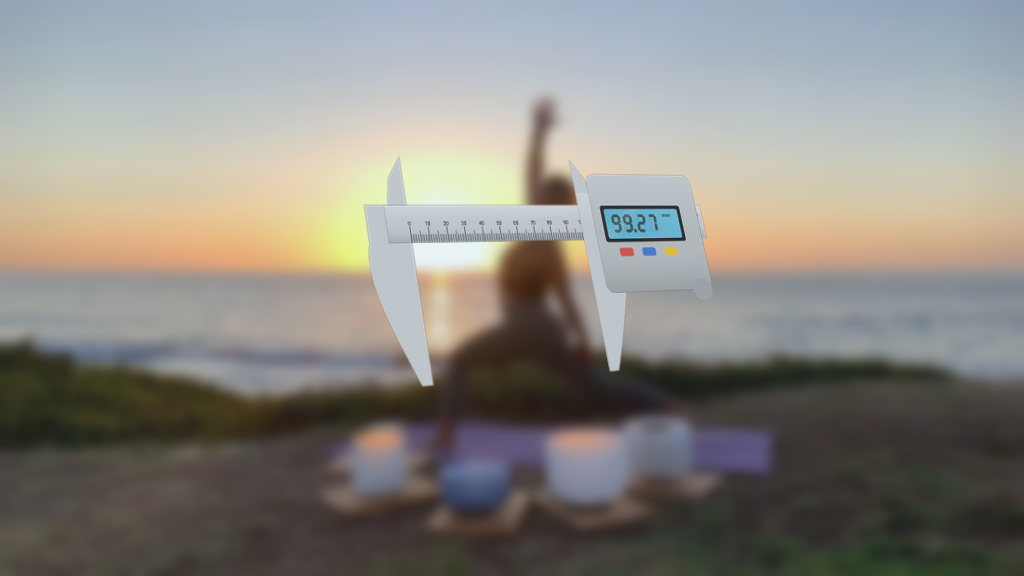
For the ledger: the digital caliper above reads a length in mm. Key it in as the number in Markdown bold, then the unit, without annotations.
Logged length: **99.27** mm
